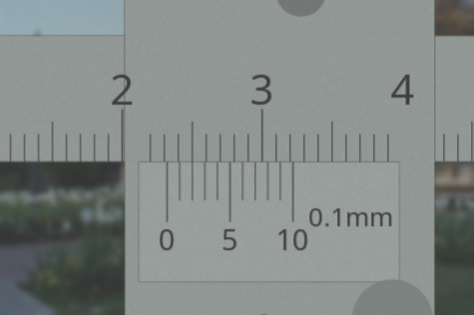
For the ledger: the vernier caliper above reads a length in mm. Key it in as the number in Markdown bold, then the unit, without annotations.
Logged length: **23.2** mm
